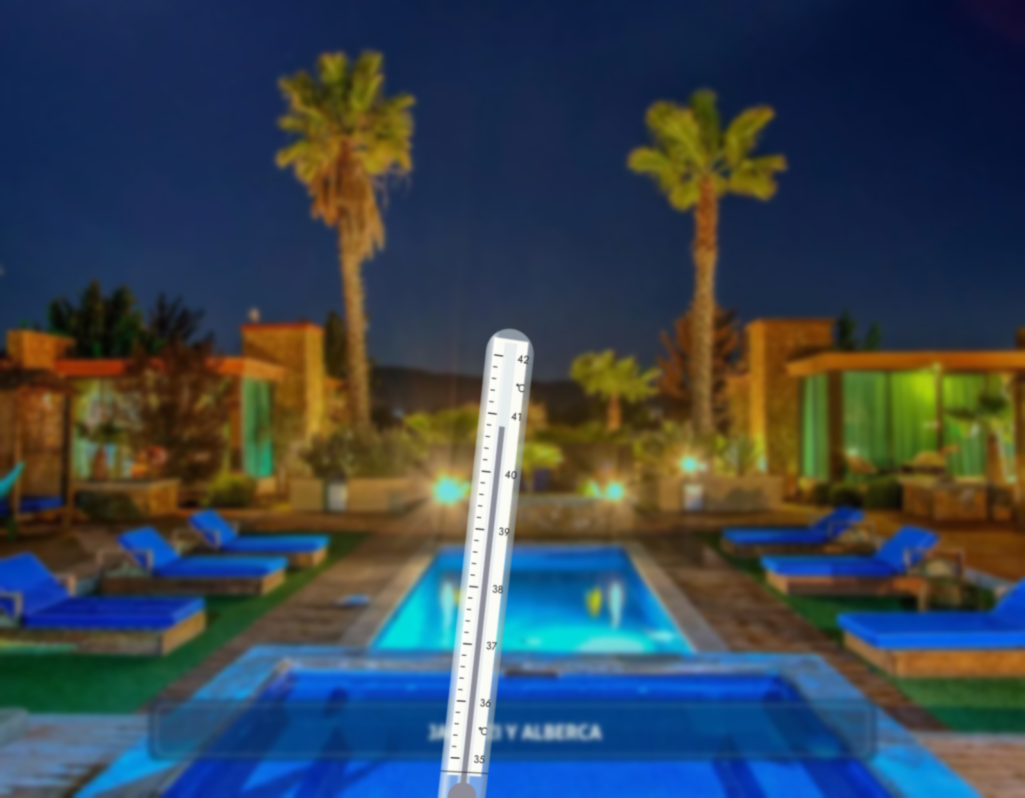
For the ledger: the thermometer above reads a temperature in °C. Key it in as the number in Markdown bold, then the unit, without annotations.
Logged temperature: **40.8** °C
